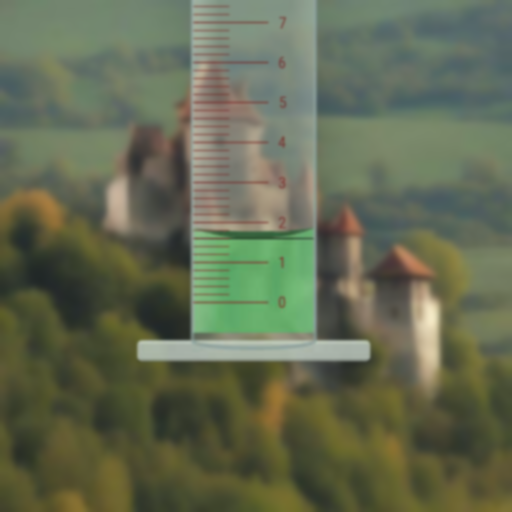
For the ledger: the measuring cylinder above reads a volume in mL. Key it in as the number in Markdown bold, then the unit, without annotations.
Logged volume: **1.6** mL
